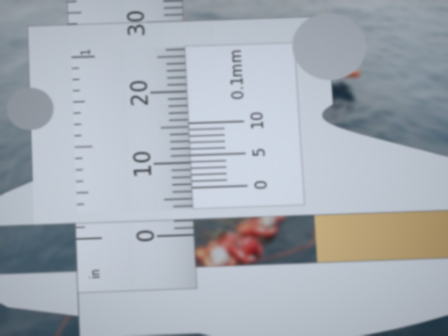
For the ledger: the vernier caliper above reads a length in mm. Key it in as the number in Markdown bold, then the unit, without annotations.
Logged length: **6.5** mm
